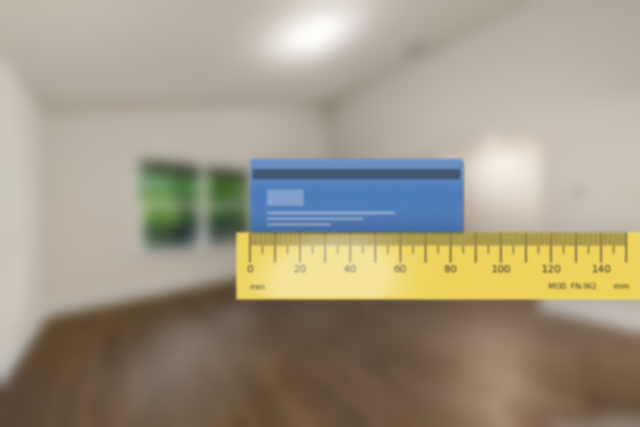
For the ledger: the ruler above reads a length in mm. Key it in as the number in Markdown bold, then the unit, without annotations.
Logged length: **85** mm
